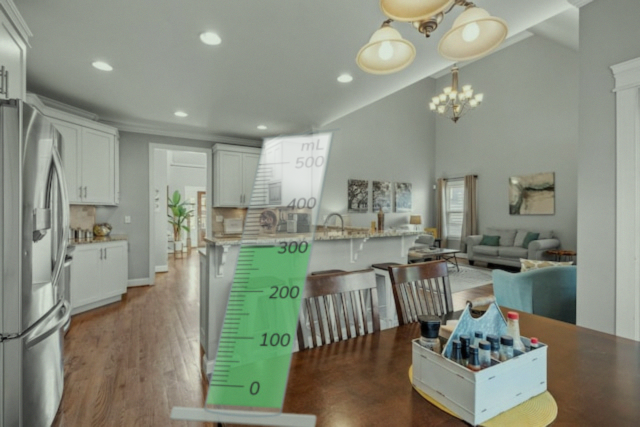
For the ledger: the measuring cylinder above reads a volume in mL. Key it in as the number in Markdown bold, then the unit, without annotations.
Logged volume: **300** mL
